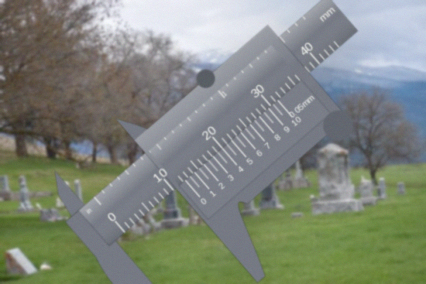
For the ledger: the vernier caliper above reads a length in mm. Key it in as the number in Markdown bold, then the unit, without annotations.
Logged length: **12.4** mm
